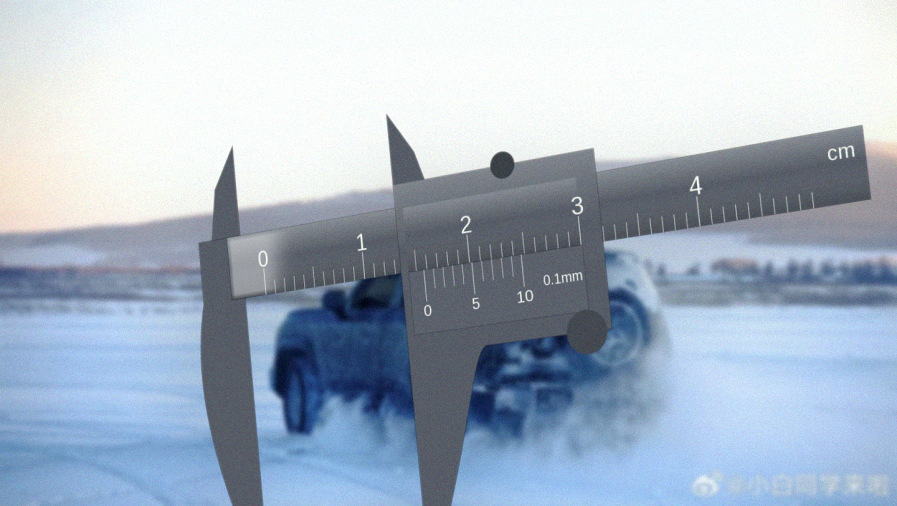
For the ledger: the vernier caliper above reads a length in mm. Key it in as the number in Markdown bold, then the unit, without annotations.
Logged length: **15.7** mm
